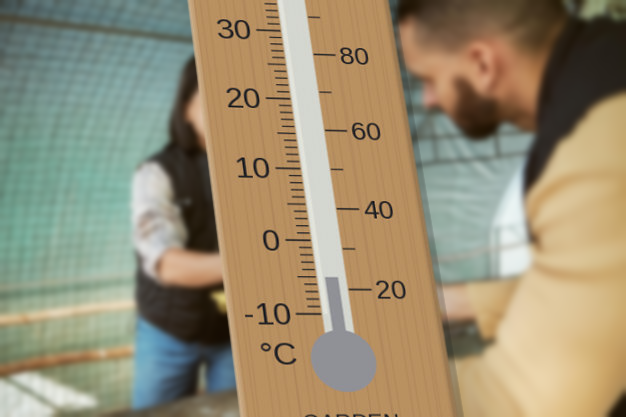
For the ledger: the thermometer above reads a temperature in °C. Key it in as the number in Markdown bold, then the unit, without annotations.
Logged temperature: **-5** °C
